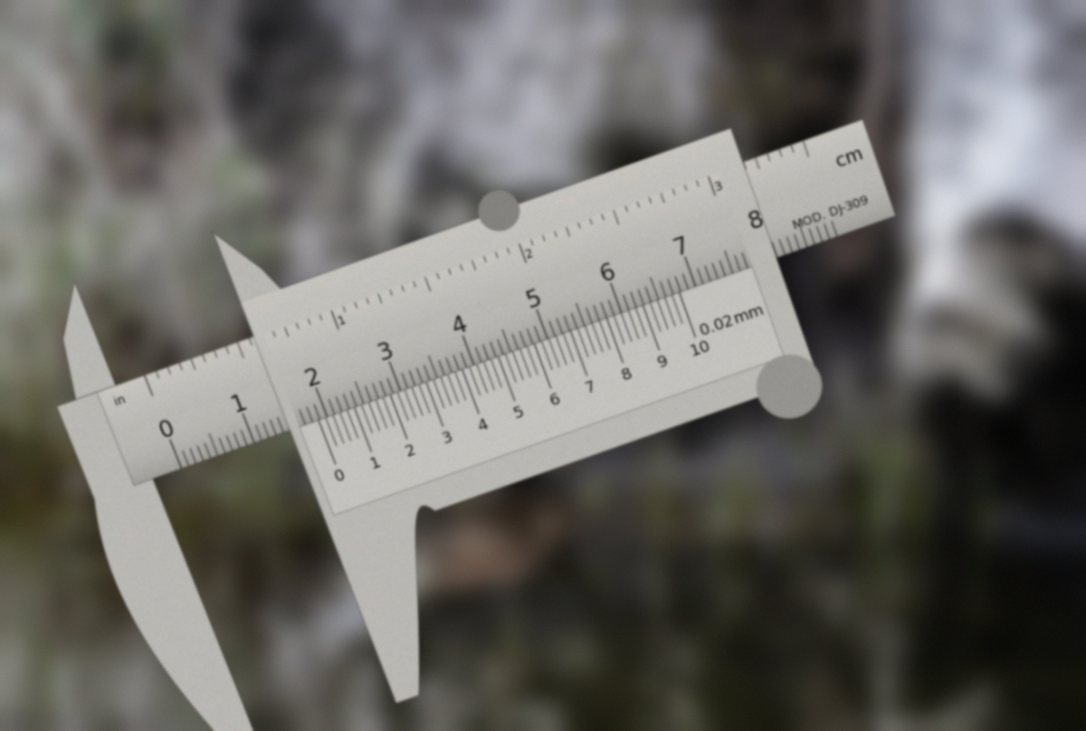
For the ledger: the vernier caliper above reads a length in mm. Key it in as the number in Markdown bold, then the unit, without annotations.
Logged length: **18.8** mm
